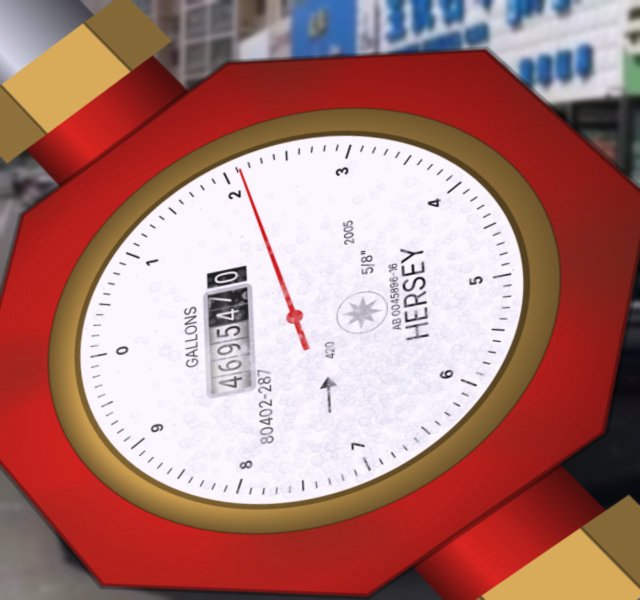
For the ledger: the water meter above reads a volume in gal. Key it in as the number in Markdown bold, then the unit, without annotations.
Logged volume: **4695472.1** gal
